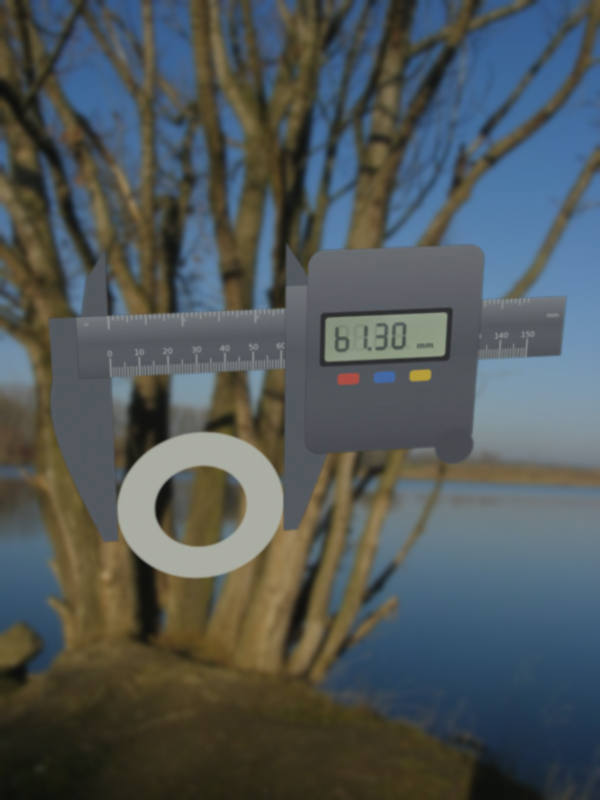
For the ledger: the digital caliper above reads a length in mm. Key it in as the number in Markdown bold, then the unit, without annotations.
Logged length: **61.30** mm
